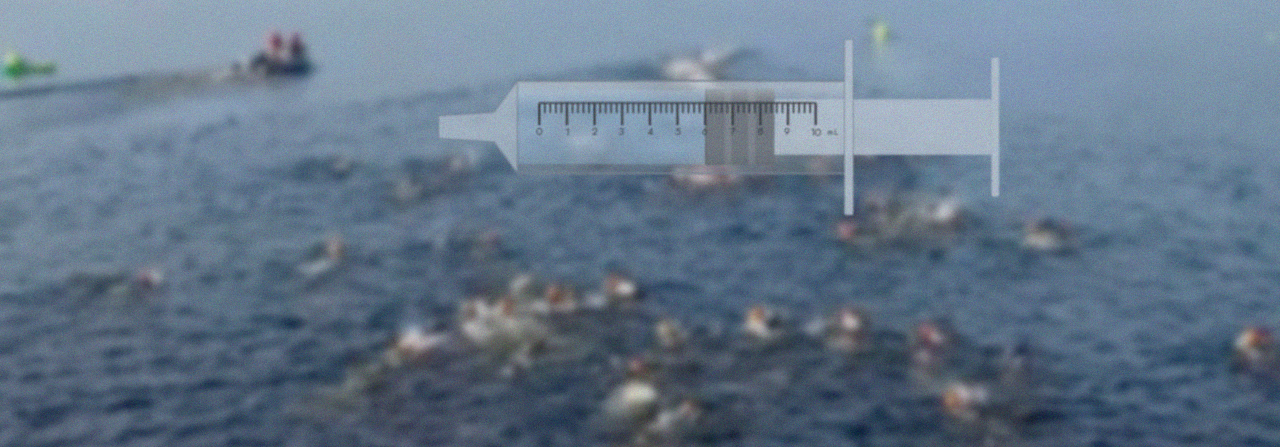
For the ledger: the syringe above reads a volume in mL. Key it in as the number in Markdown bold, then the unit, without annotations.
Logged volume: **6** mL
